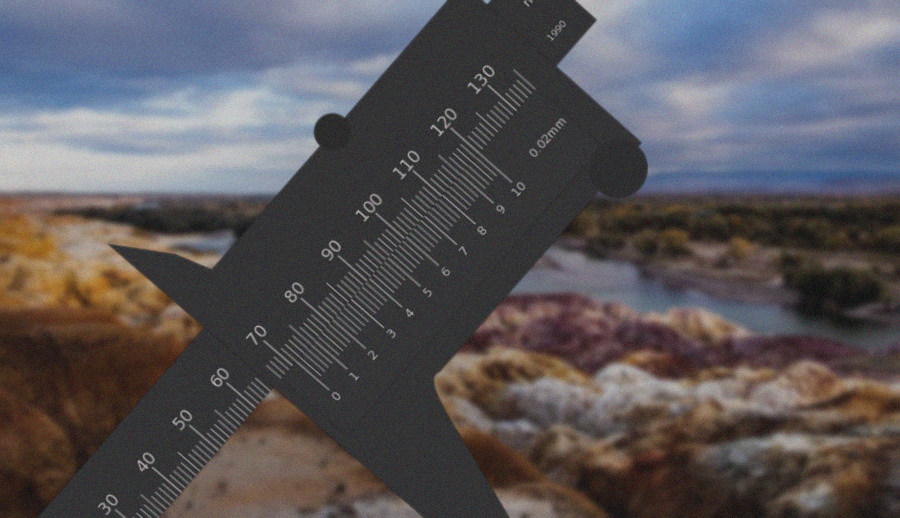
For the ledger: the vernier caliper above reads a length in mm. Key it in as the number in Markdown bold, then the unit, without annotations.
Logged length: **71.0** mm
